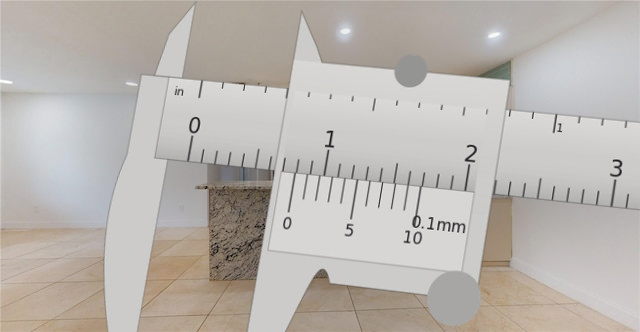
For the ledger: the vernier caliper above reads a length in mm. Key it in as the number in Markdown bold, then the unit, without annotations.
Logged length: **7.9** mm
